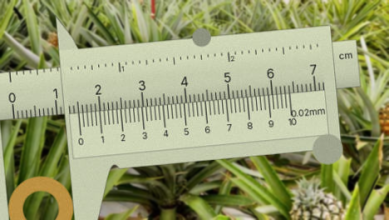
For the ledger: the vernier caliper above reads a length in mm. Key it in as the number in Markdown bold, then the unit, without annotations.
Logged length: **15.0** mm
